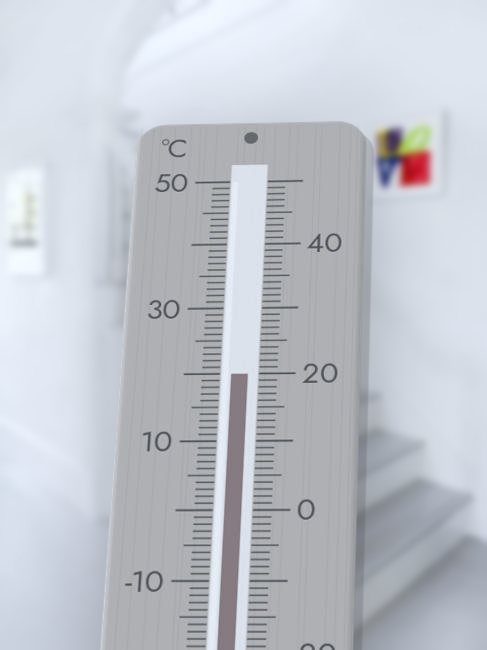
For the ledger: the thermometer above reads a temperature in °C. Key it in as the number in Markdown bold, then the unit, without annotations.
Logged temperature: **20** °C
